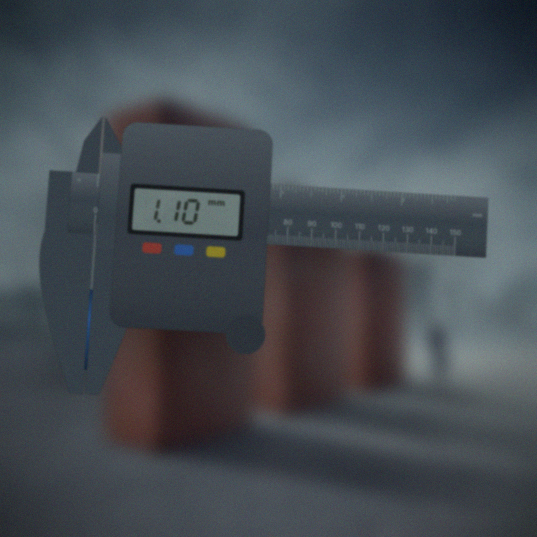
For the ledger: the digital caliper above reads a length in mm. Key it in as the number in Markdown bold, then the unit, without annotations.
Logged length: **1.10** mm
